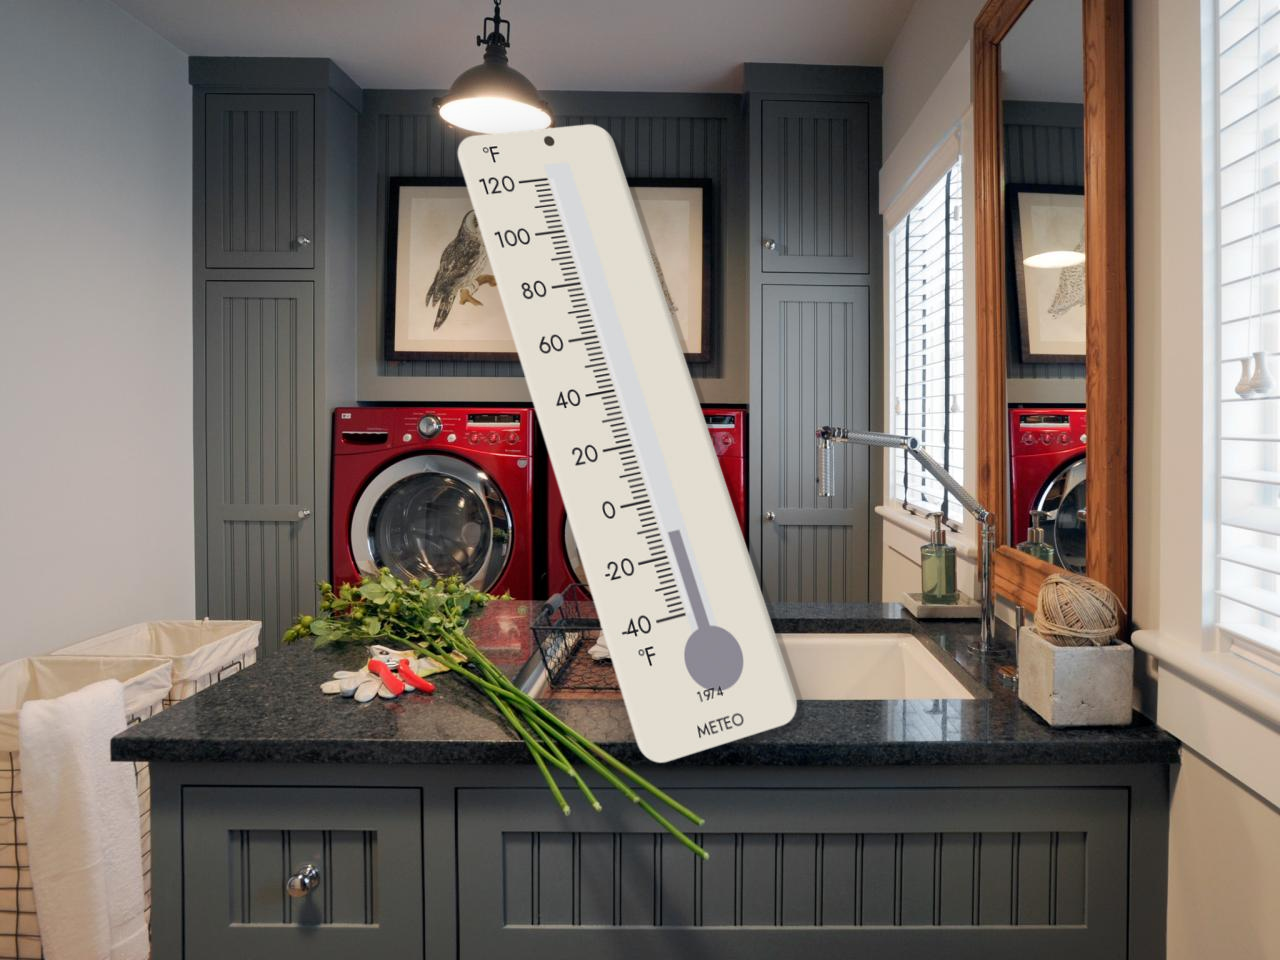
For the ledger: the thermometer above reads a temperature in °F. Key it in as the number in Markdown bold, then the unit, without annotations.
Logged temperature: **-12** °F
